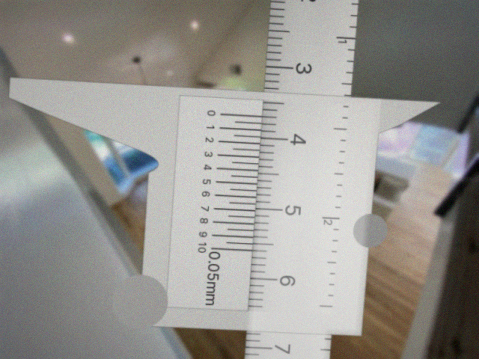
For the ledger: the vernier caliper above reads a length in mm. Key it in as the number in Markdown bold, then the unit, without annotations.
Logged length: **37.0** mm
